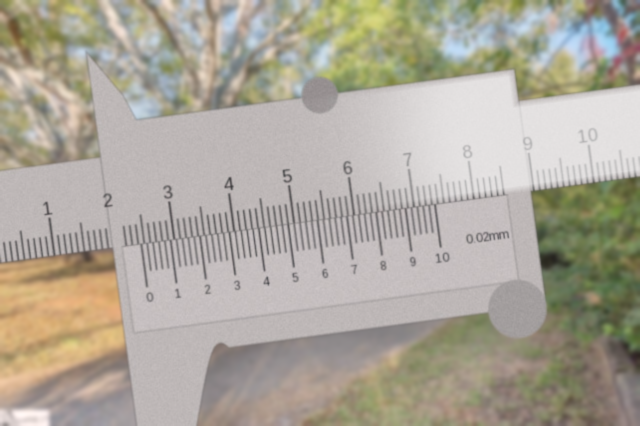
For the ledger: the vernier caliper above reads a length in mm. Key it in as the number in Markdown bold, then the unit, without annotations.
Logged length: **24.5** mm
